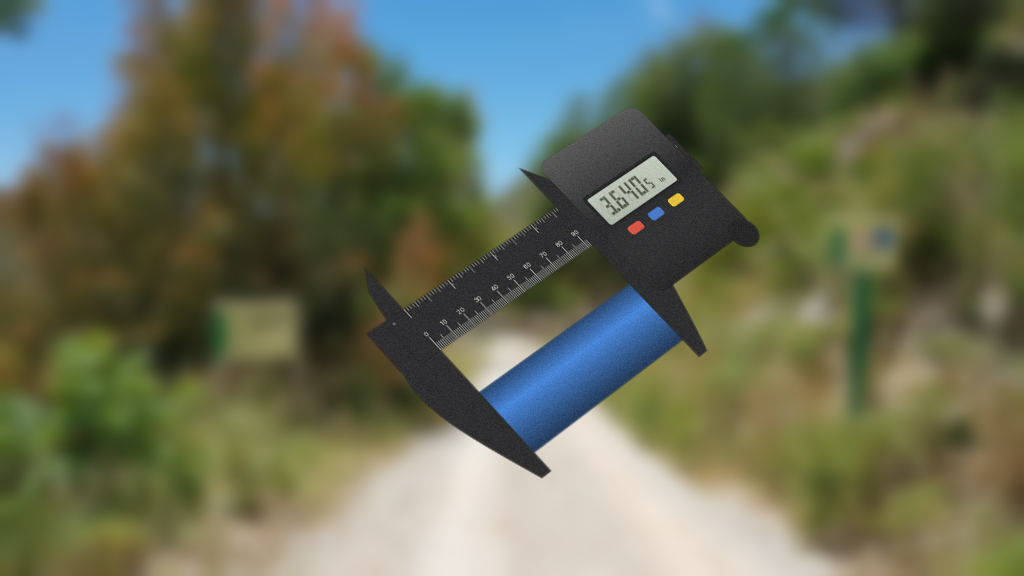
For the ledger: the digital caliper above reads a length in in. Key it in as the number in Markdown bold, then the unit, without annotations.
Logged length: **3.6405** in
